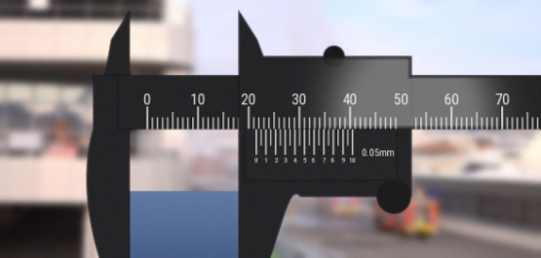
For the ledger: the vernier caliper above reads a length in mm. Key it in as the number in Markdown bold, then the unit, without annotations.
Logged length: **21.5** mm
